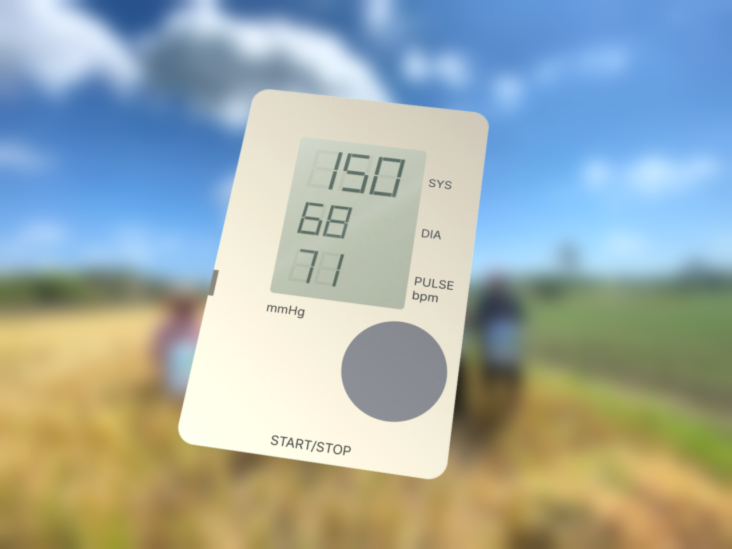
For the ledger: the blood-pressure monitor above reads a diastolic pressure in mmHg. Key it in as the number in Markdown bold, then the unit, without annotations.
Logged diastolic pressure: **68** mmHg
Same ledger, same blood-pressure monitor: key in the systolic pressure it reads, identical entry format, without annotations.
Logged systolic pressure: **150** mmHg
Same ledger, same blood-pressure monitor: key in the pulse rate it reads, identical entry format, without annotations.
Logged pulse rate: **71** bpm
